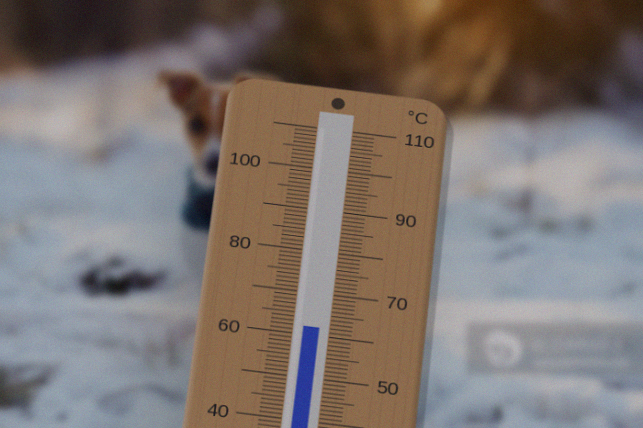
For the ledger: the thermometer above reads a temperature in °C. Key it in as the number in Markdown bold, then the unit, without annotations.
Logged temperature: **62** °C
